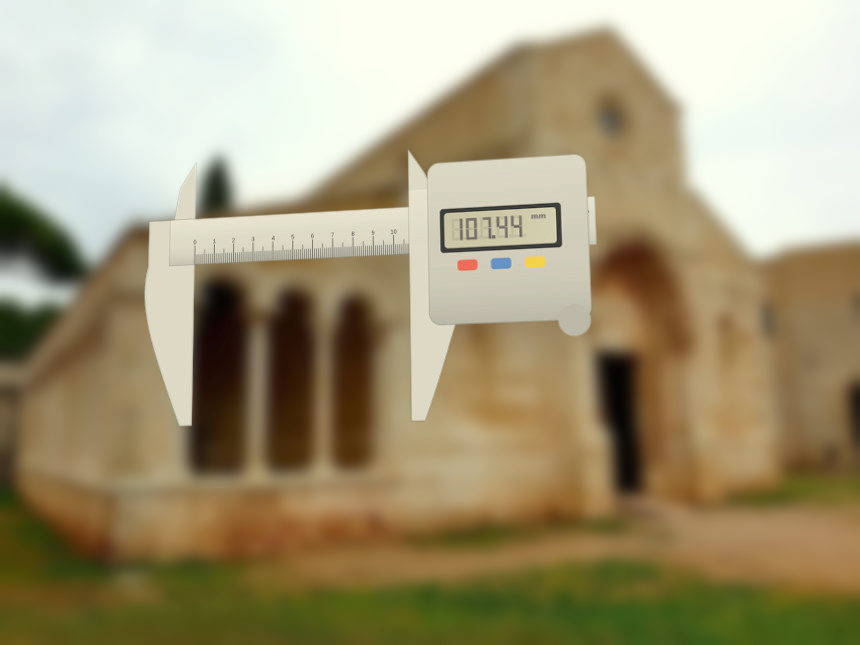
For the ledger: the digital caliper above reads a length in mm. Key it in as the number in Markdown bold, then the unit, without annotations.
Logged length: **107.44** mm
